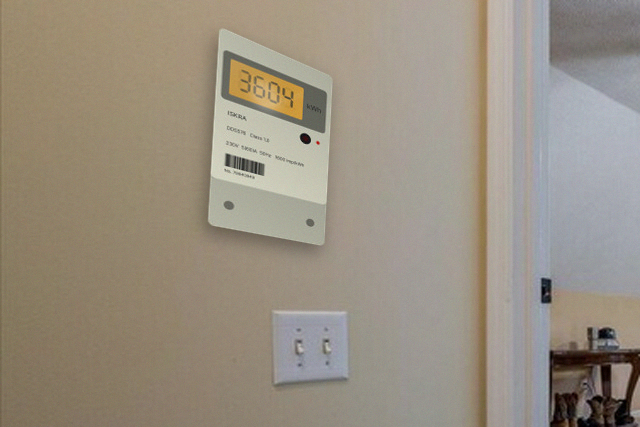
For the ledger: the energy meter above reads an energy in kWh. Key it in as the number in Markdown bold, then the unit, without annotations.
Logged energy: **3604** kWh
